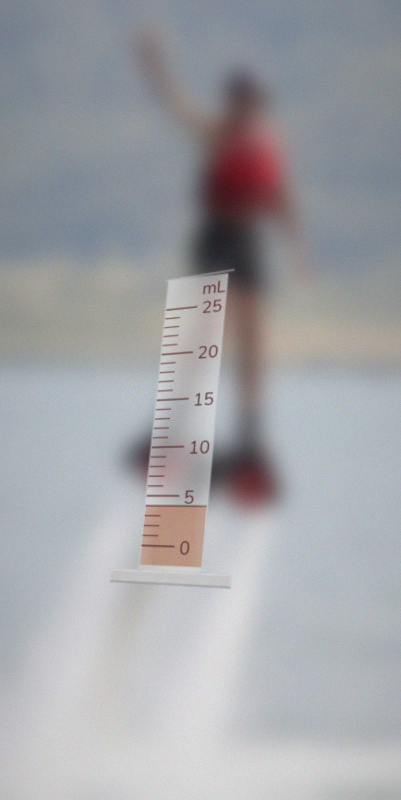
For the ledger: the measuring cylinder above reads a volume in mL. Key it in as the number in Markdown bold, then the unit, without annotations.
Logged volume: **4** mL
